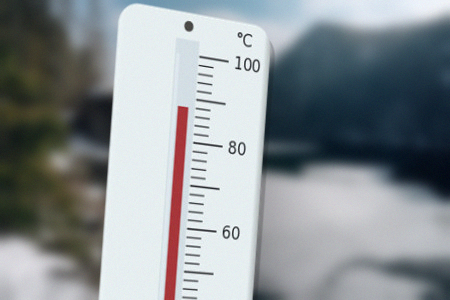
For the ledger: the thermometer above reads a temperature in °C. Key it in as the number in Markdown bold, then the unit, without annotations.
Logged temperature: **88** °C
